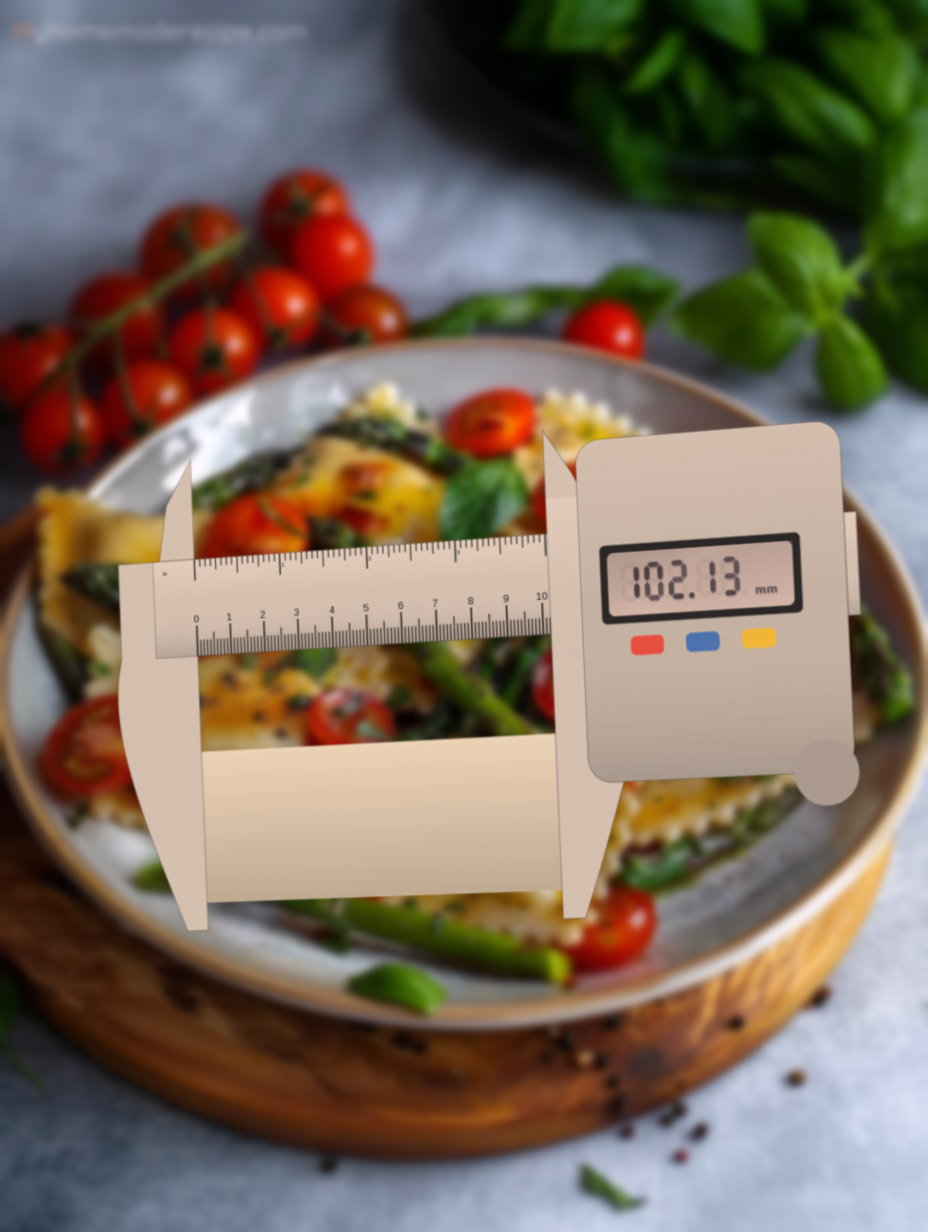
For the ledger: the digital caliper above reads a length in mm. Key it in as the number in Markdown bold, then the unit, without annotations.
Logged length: **102.13** mm
